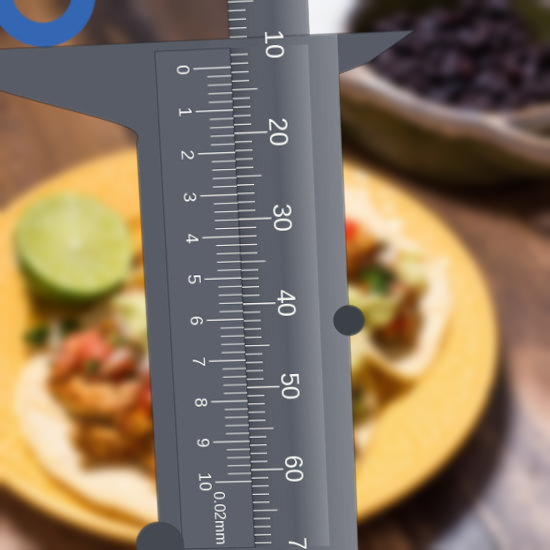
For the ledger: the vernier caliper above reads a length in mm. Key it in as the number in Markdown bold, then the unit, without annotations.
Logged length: **12.4** mm
